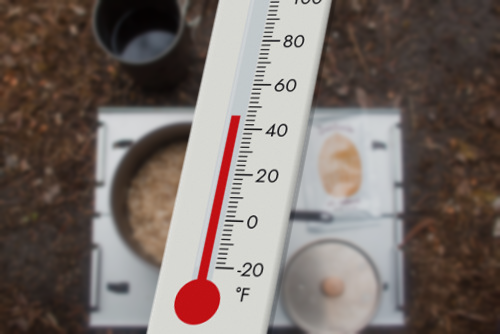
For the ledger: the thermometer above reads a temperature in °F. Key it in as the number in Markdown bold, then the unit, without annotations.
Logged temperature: **46** °F
